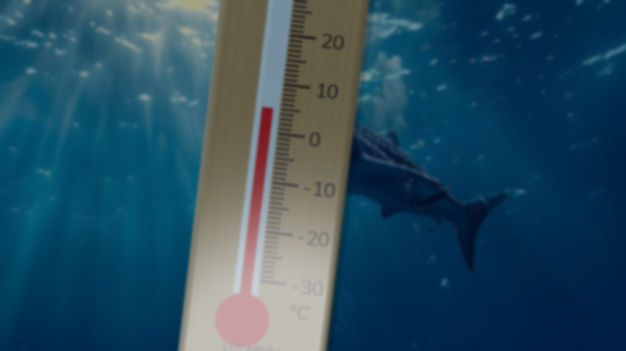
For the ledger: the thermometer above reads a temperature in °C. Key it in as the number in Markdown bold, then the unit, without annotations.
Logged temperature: **5** °C
